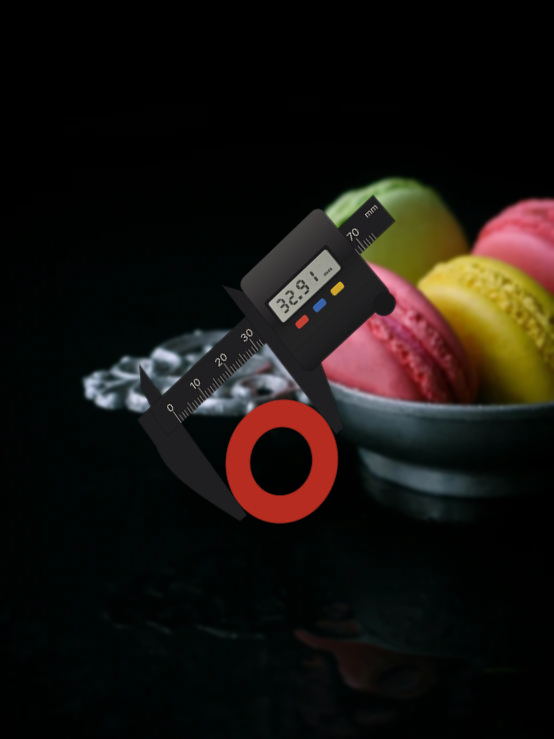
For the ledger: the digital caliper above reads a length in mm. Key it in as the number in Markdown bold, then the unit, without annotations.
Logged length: **32.91** mm
